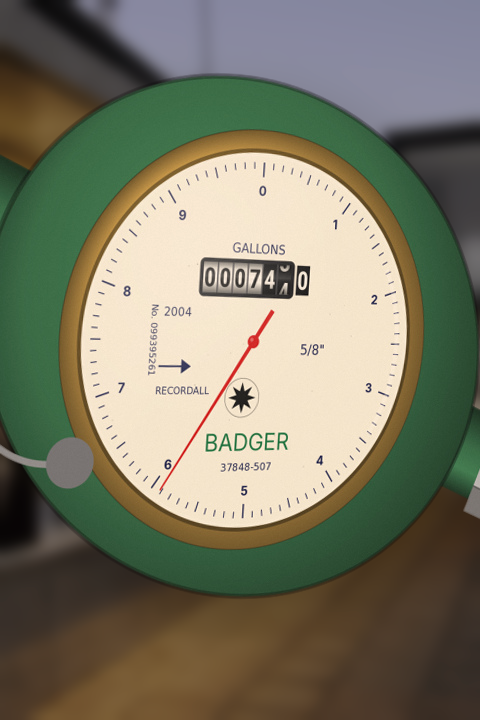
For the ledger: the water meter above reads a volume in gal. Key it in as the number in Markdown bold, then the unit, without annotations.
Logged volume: **7435.9** gal
